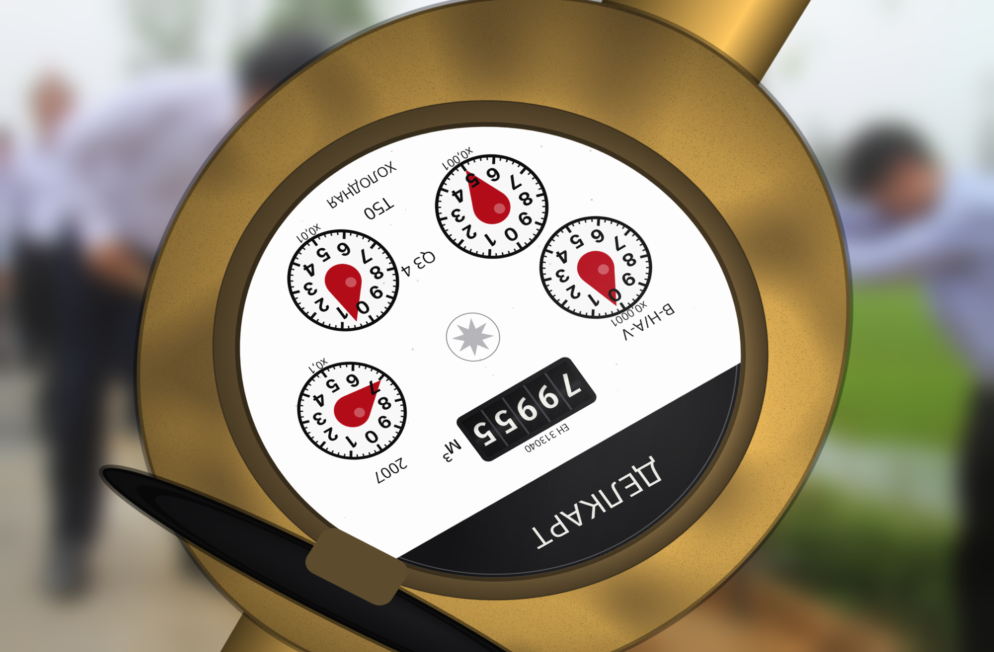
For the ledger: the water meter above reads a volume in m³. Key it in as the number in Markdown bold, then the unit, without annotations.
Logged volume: **79955.7050** m³
